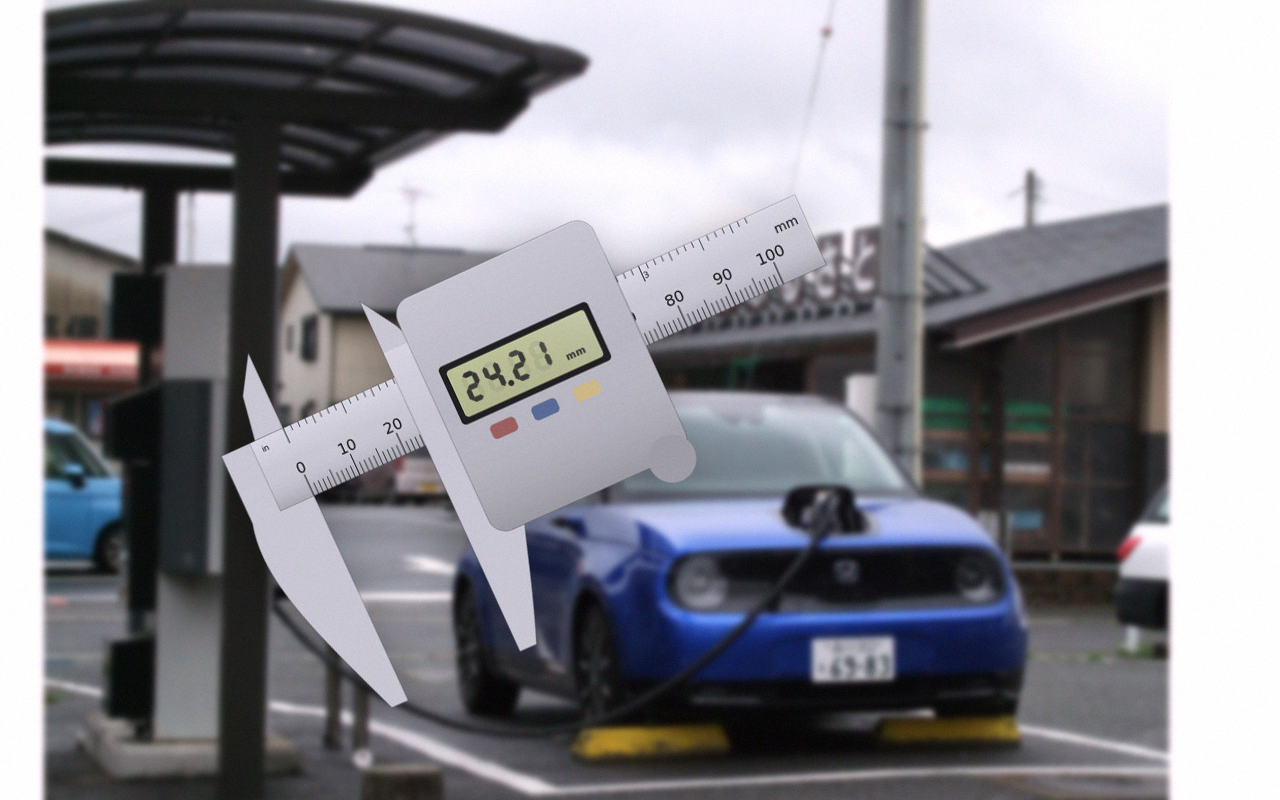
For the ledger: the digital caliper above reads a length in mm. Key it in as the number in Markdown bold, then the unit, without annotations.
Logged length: **24.21** mm
